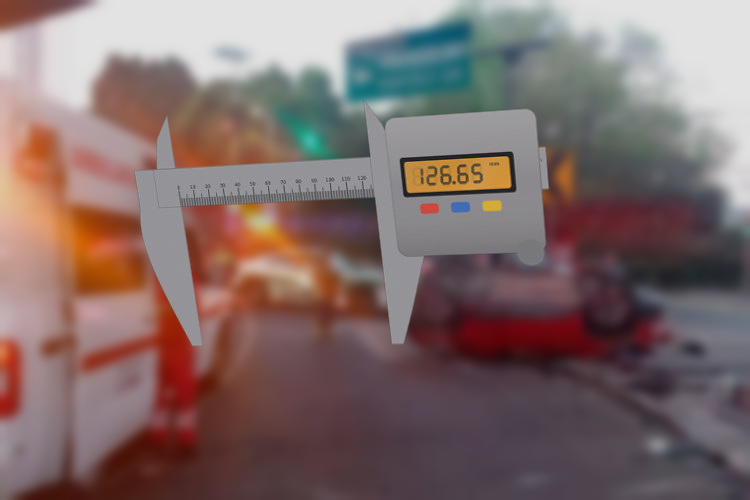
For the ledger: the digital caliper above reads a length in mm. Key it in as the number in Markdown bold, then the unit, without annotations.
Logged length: **126.65** mm
